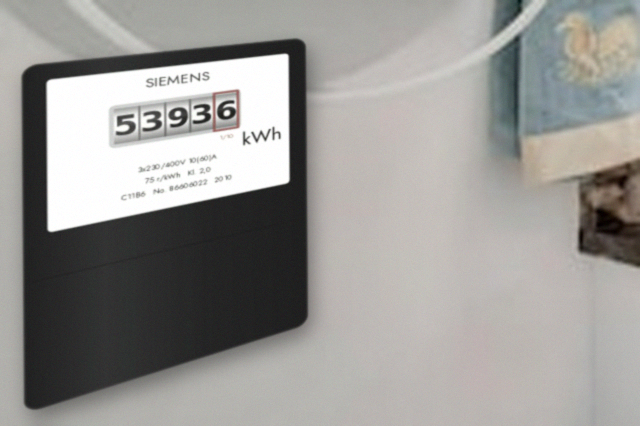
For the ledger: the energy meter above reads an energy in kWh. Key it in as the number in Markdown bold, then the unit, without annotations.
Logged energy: **5393.6** kWh
